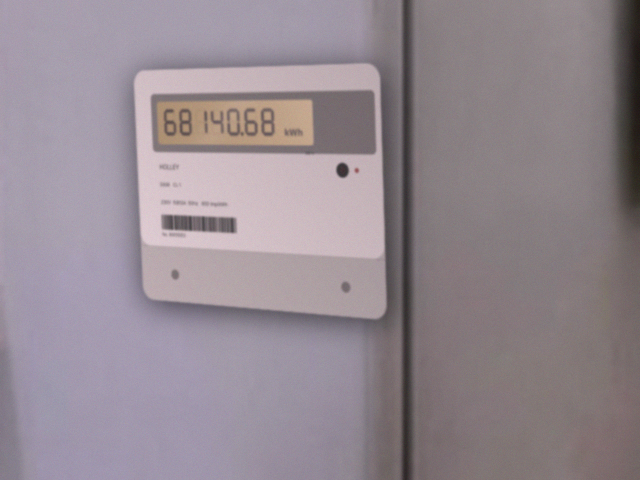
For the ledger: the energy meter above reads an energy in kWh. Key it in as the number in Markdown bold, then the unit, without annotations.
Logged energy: **68140.68** kWh
